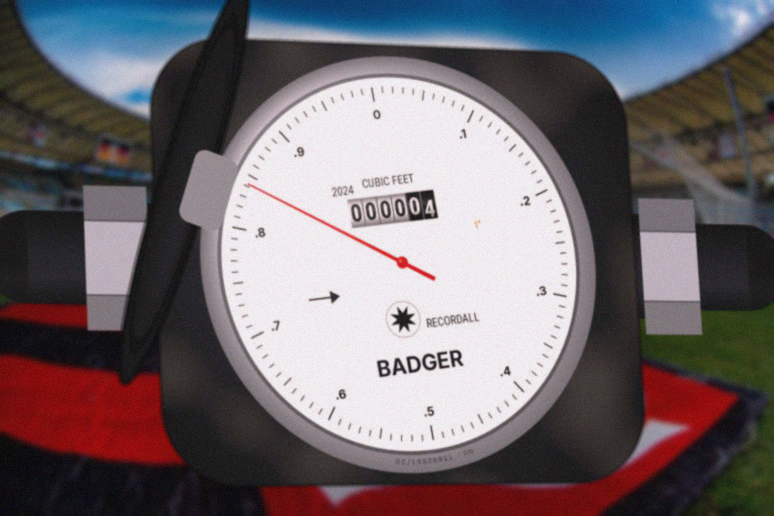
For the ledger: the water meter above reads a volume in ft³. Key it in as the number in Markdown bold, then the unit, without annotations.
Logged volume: **3.84** ft³
